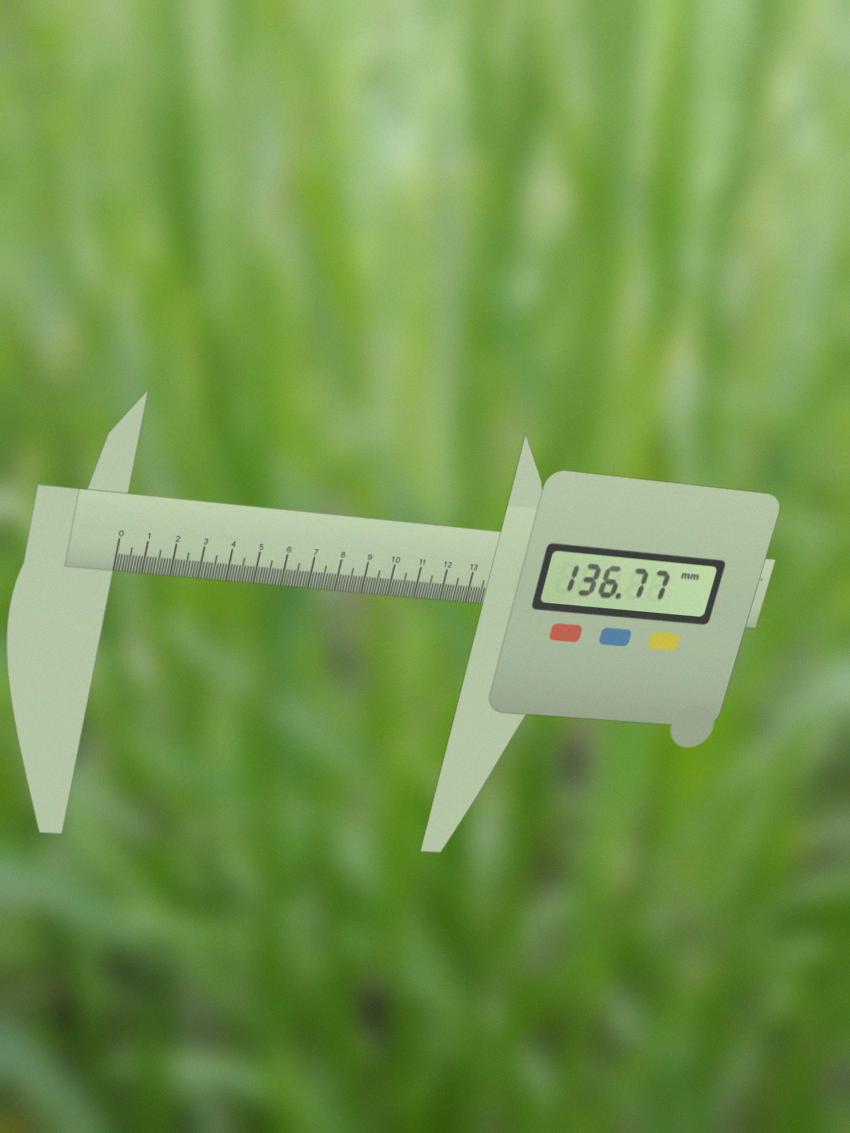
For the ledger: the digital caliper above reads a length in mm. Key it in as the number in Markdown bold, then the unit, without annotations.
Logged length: **136.77** mm
